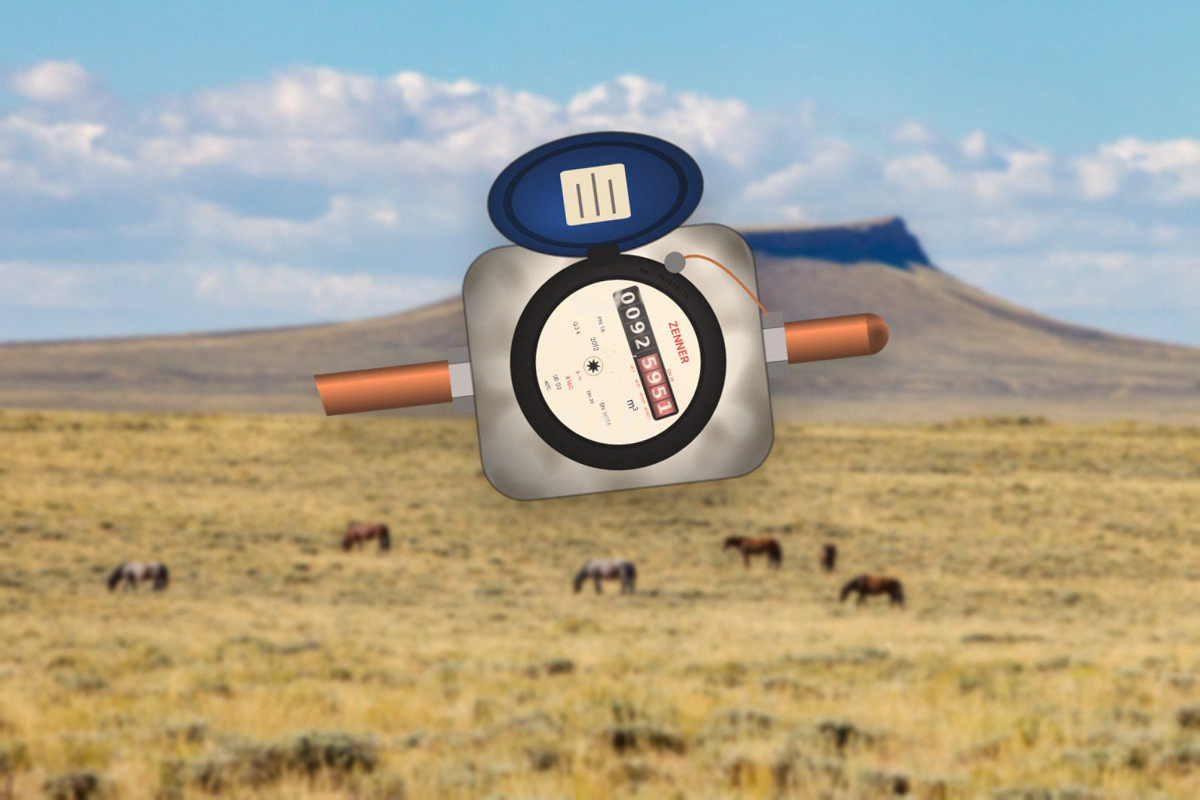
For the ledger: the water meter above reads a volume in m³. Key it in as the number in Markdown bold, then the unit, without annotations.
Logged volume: **92.5951** m³
